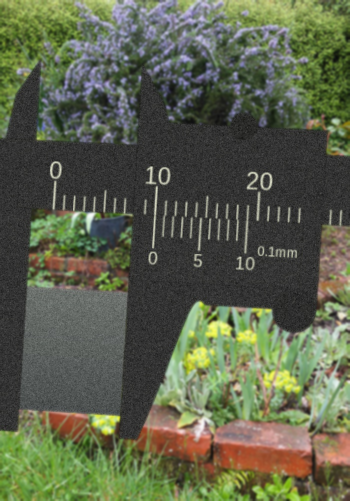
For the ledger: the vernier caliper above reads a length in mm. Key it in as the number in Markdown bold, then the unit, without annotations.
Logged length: **10.0** mm
